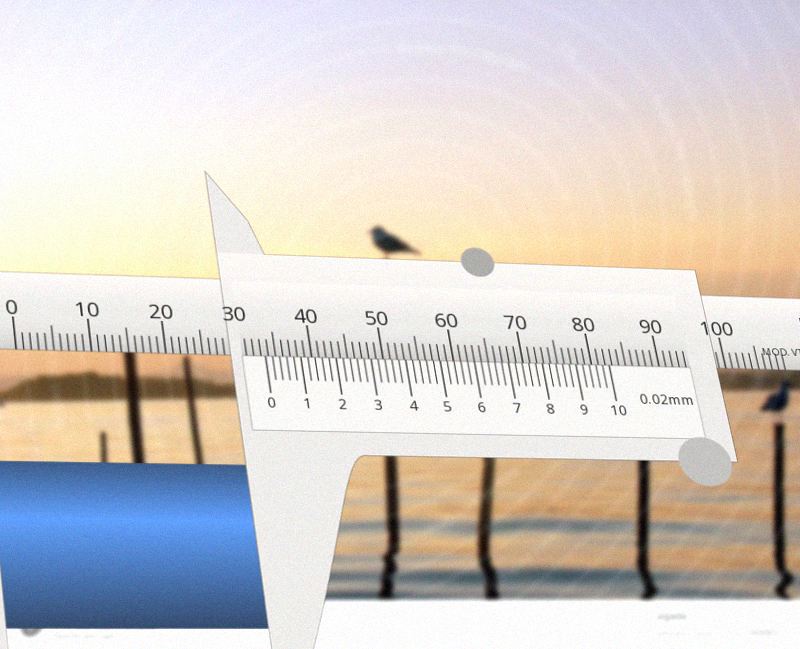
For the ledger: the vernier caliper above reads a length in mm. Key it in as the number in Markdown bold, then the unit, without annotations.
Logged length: **33.6** mm
